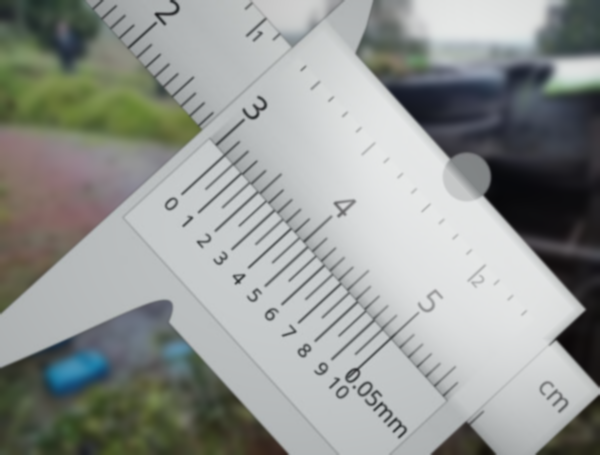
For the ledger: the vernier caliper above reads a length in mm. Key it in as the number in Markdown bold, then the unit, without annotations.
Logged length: **31.0** mm
